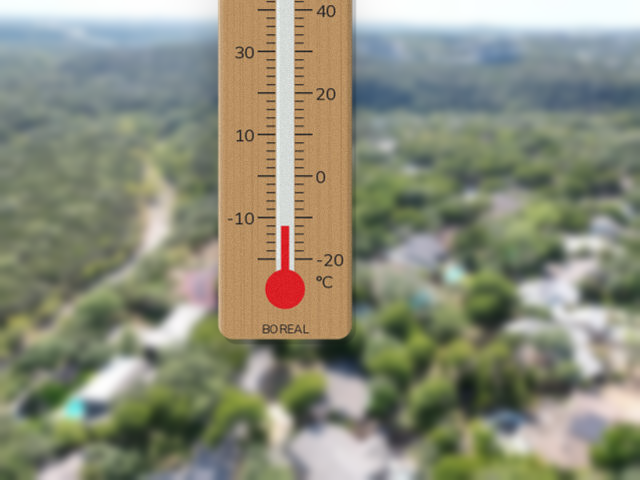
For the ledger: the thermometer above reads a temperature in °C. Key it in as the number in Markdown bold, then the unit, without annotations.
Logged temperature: **-12** °C
